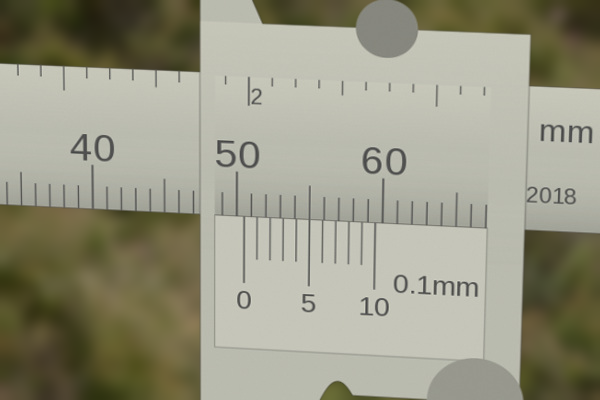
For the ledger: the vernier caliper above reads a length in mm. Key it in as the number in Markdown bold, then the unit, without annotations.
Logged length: **50.5** mm
